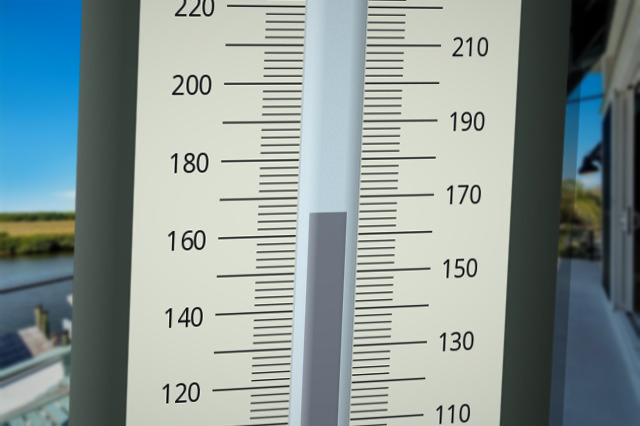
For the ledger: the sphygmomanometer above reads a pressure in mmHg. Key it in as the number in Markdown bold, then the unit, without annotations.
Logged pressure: **166** mmHg
